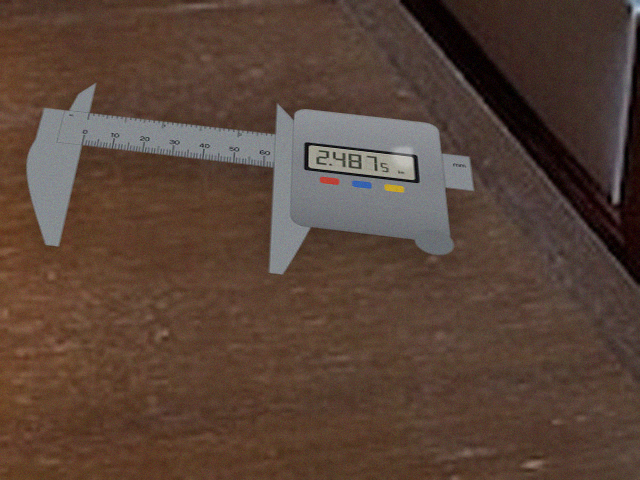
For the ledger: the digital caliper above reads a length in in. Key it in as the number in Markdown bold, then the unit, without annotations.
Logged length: **2.4875** in
